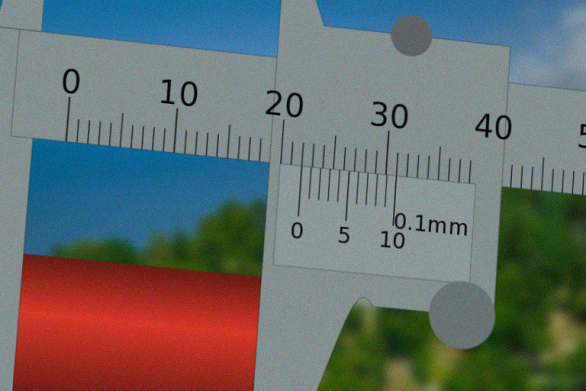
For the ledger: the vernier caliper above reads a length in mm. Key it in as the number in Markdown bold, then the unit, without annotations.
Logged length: **22.0** mm
